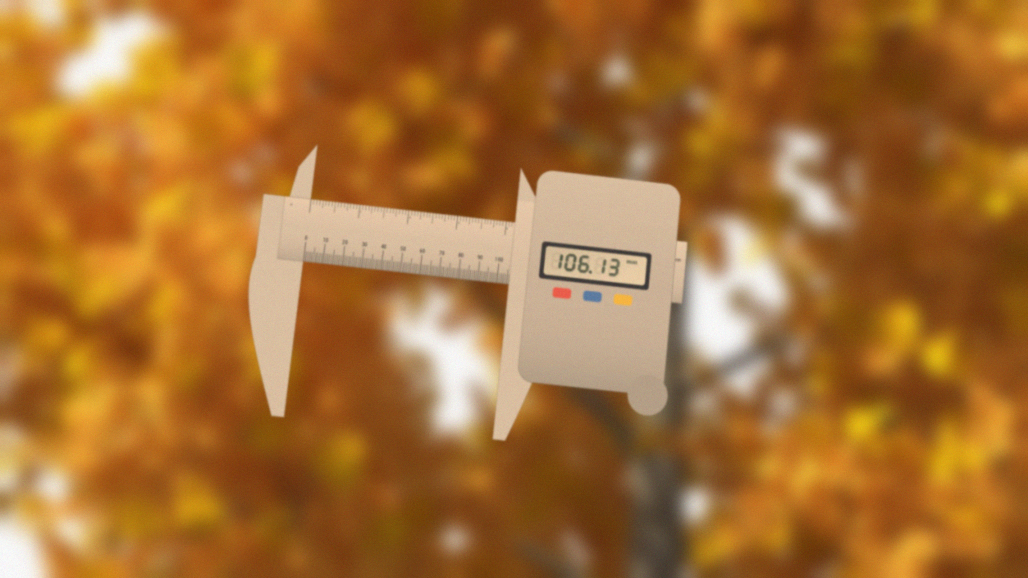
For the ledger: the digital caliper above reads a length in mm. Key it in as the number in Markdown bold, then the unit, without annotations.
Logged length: **106.13** mm
